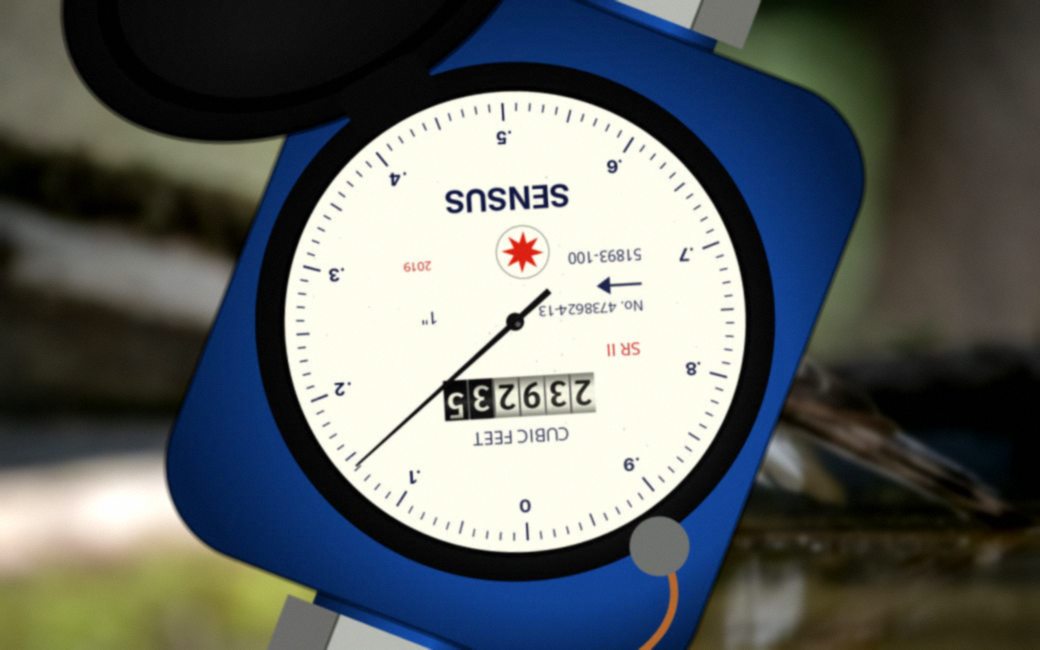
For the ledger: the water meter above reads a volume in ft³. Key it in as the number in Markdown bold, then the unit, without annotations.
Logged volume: **239235.14** ft³
